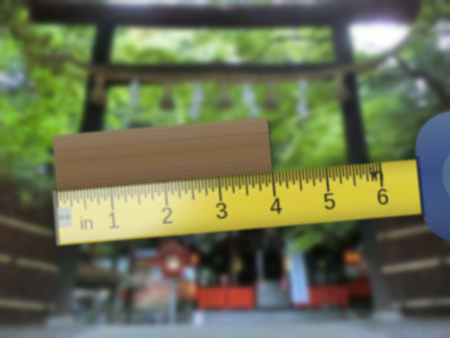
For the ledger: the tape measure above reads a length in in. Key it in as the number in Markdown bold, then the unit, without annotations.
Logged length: **4** in
